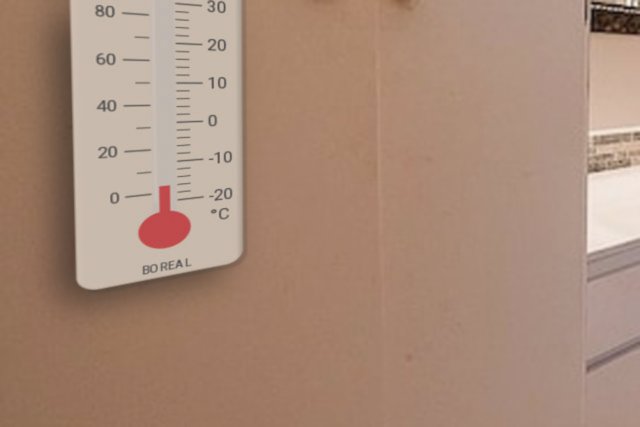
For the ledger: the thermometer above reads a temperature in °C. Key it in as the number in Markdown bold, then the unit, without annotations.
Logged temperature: **-16** °C
